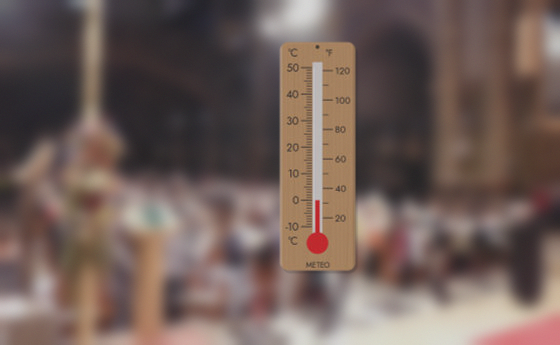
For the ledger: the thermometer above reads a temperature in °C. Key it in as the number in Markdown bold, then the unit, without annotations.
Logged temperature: **0** °C
